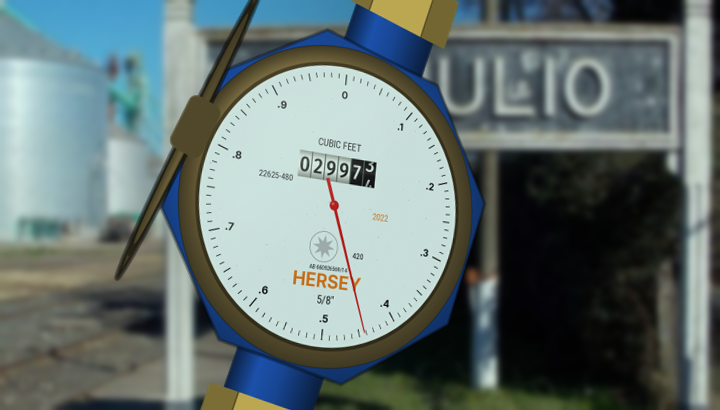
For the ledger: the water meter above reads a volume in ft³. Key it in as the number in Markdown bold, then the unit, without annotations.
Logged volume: **29973.44** ft³
